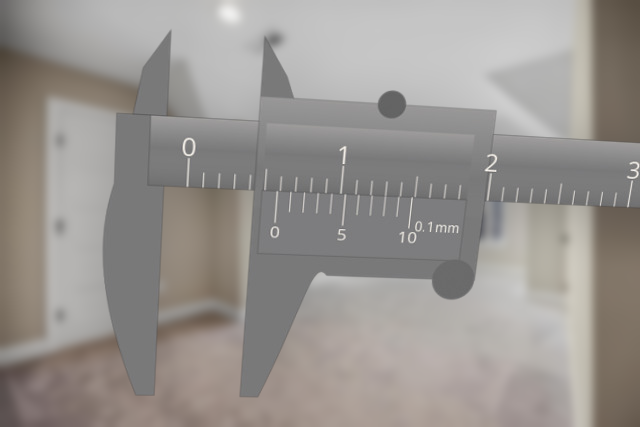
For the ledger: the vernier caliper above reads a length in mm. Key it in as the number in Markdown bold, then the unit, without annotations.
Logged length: **5.8** mm
